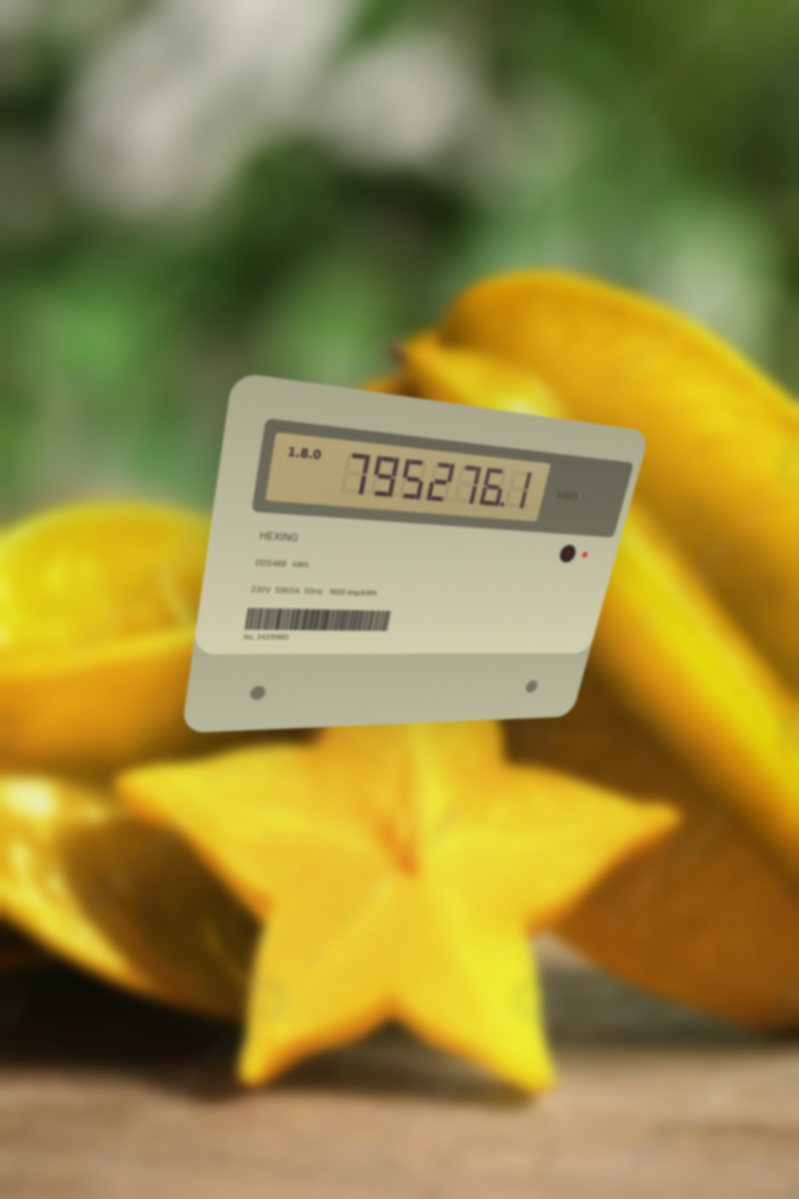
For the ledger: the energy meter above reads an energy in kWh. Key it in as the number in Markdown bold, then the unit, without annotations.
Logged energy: **795276.1** kWh
